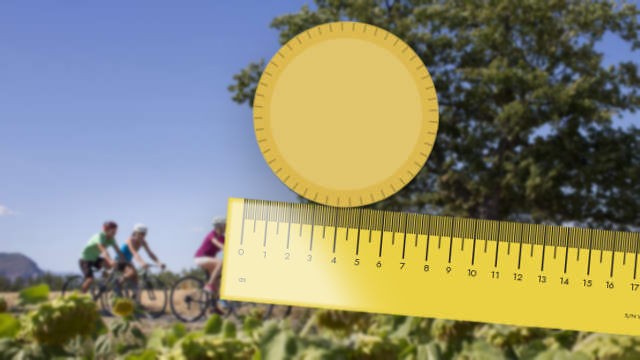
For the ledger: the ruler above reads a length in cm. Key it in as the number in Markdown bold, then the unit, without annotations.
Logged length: **8** cm
